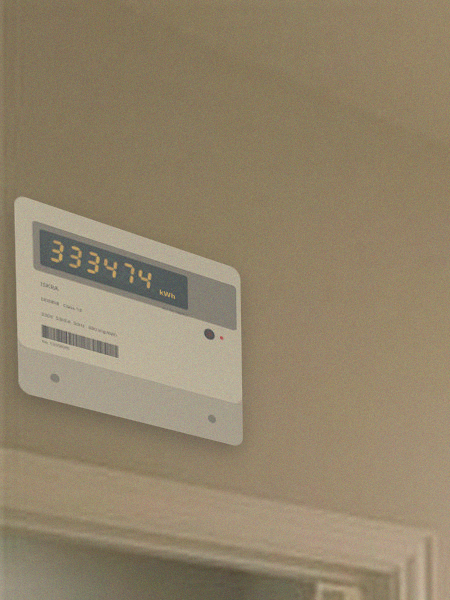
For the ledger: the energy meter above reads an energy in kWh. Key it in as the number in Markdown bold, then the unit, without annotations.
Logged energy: **333474** kWh
